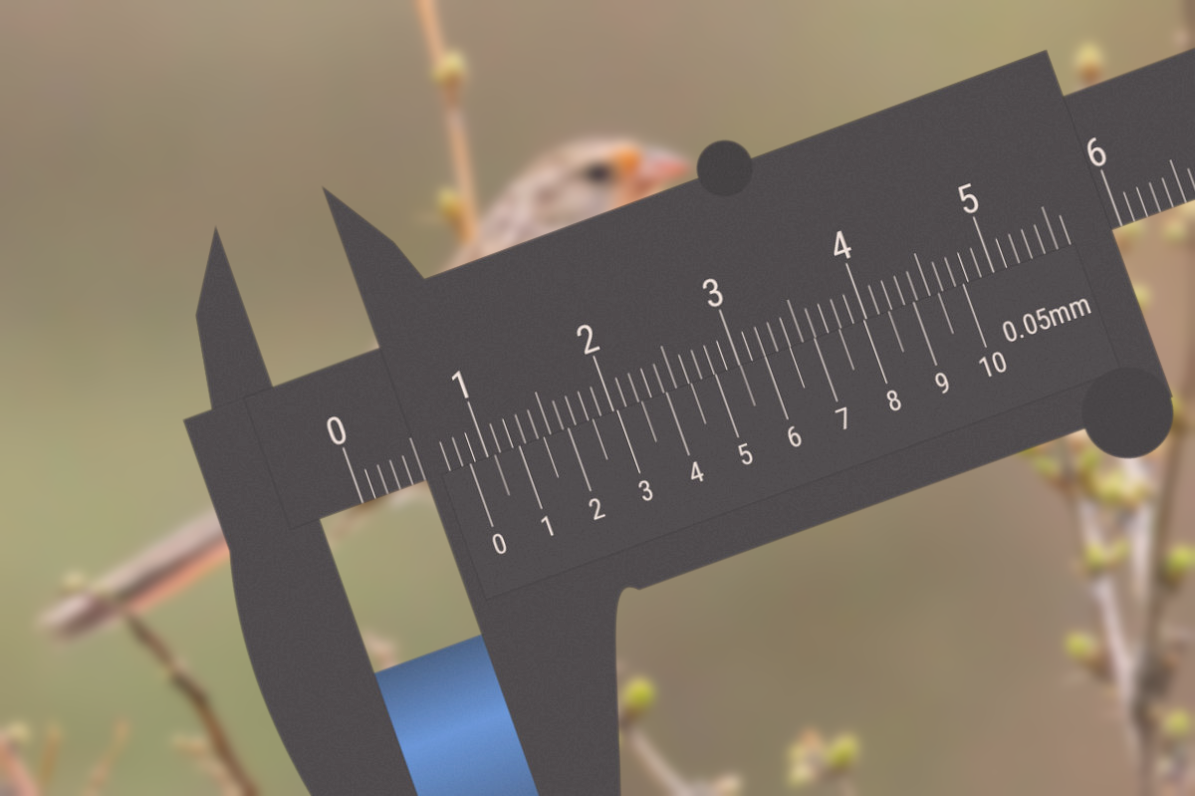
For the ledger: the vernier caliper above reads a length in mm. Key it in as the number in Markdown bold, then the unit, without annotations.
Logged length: **8.6** mm
